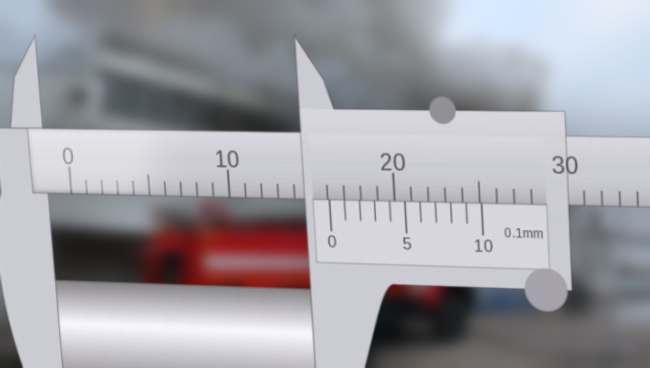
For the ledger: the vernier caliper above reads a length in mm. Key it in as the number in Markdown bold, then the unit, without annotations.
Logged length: **16.1** mm
